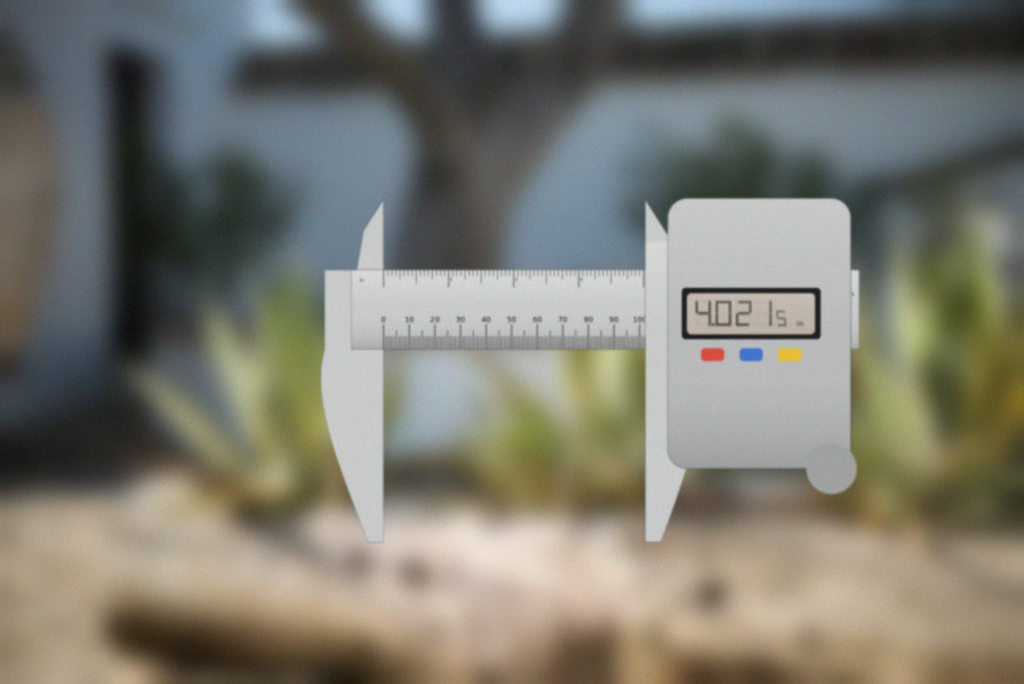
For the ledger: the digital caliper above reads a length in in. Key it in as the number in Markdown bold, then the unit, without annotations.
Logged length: **4.0215** in
